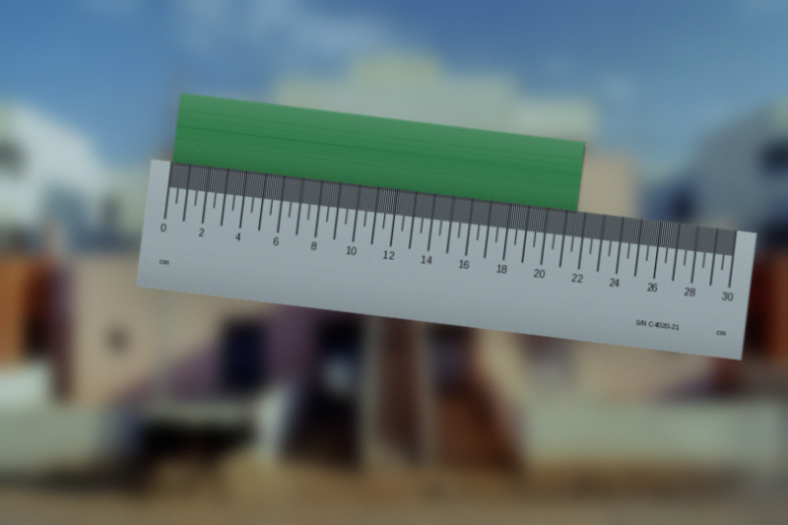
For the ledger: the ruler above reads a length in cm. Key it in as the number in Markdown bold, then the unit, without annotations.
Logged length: **21.5** cm
